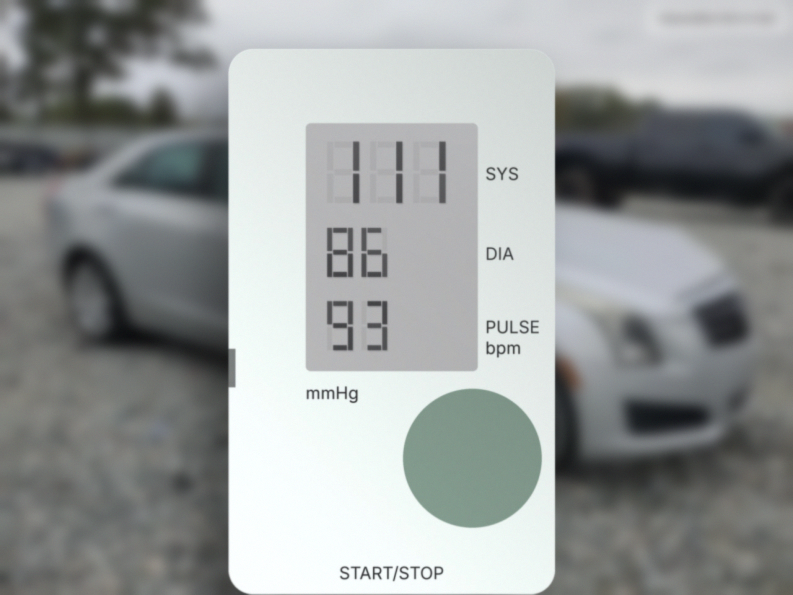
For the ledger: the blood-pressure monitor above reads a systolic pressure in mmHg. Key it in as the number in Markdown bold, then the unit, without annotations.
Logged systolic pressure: **111** mmHg
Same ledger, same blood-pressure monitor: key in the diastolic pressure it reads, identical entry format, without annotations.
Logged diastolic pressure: **86** mmHg
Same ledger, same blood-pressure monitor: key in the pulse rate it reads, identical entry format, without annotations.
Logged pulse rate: **93** bpm
